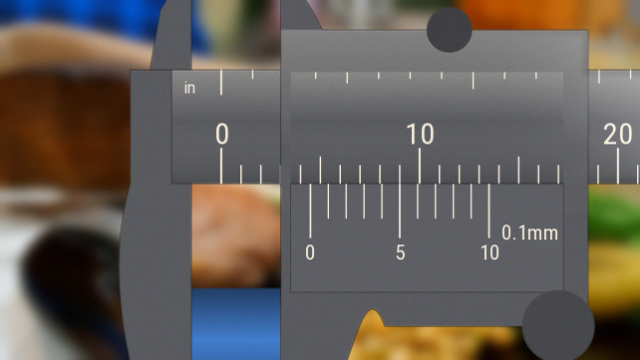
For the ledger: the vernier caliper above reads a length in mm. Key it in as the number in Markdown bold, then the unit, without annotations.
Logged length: **4.5** mm
